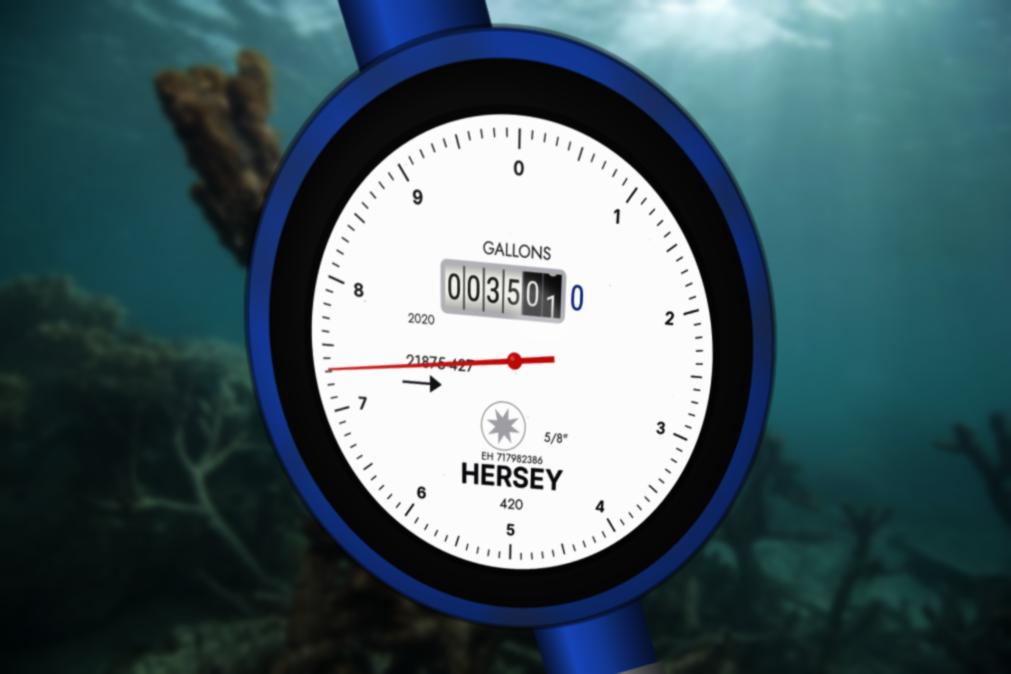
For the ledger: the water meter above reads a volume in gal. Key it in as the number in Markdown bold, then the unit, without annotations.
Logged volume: **35007.3** gal
